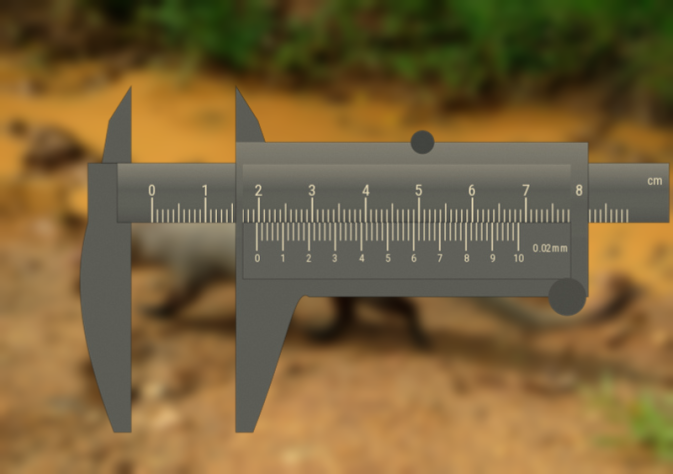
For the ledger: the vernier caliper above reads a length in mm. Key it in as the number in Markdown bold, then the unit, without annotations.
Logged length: **19.6** mm
